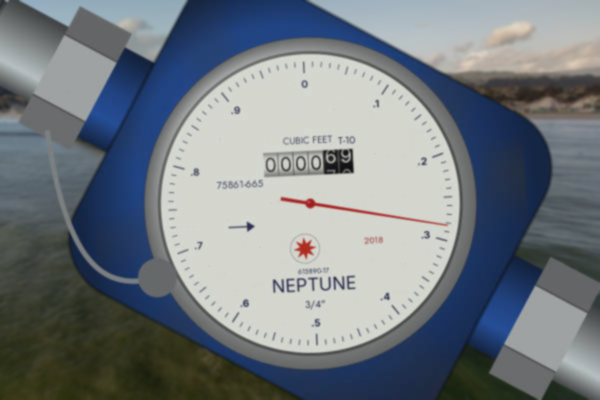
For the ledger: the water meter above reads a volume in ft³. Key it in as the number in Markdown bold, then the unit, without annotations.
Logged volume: **69.28** ft³
